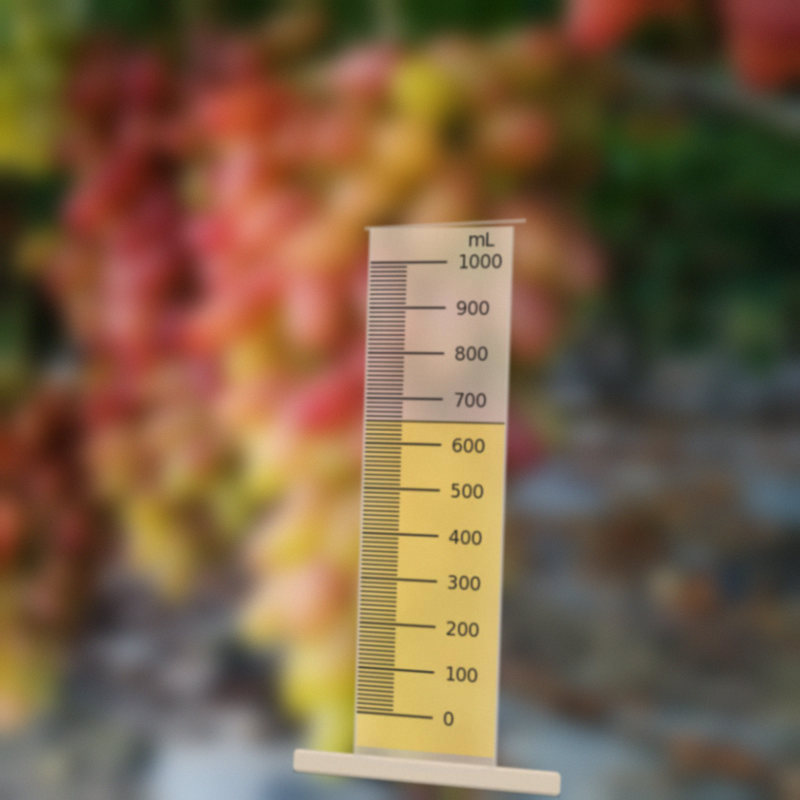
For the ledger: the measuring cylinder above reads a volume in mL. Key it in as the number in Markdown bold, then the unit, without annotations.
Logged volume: **650** mL
